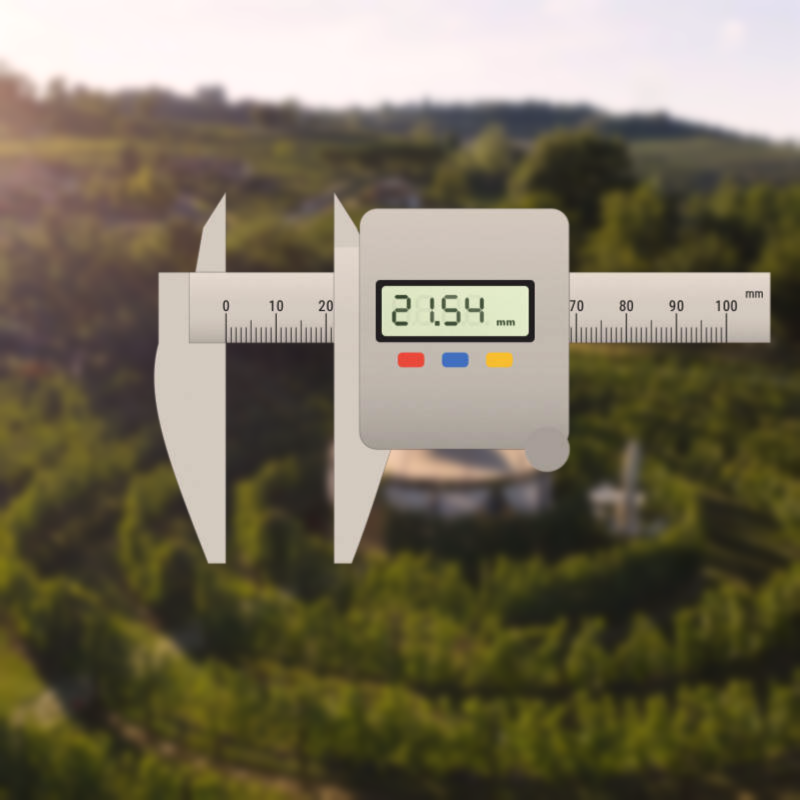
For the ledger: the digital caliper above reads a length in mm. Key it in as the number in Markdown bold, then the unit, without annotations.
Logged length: **21.54** mm
